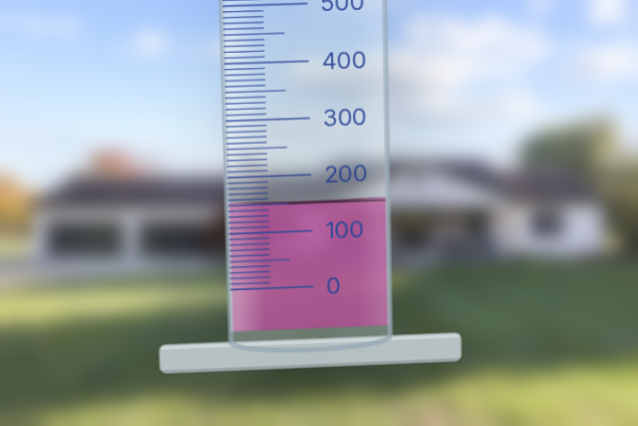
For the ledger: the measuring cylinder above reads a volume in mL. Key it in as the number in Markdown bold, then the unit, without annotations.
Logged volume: **150** mL
